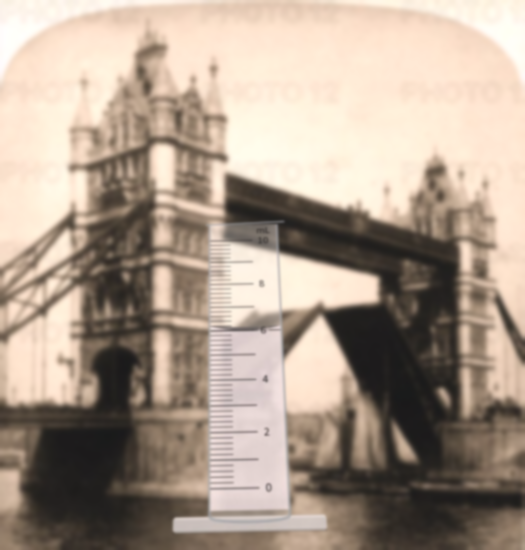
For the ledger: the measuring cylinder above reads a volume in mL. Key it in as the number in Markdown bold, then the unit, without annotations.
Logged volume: **6** mL
